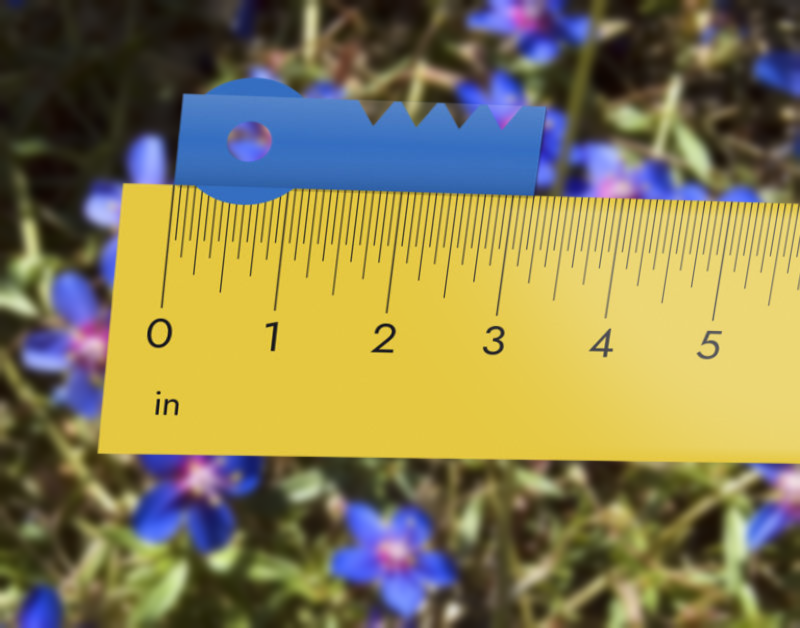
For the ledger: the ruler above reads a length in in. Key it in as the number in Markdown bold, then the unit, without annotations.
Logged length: **3.1875** in
